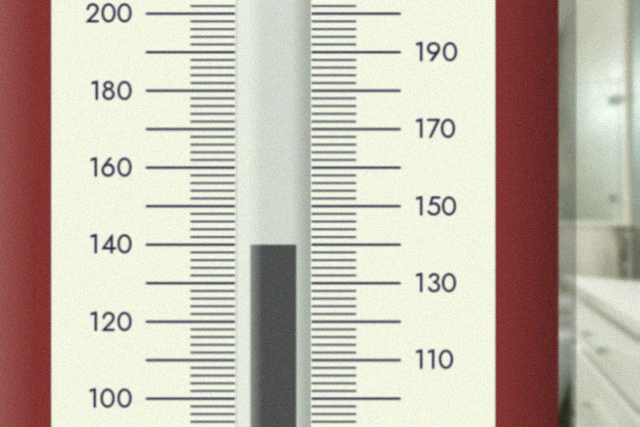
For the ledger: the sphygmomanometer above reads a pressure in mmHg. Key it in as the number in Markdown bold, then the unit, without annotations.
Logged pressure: **140** mmHg
